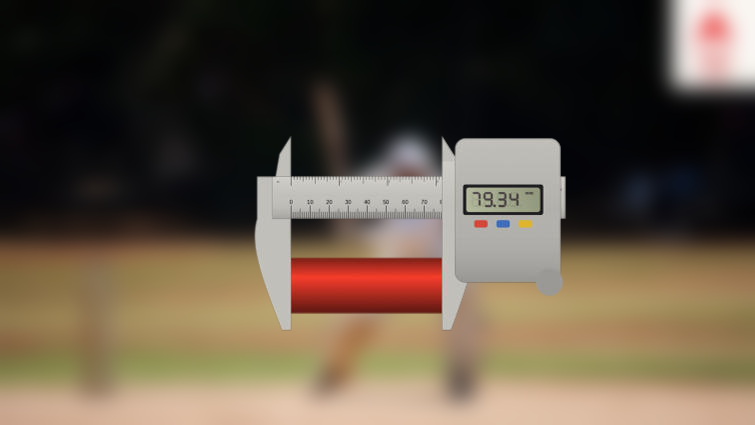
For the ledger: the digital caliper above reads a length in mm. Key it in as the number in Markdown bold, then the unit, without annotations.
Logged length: **79.34** mm
